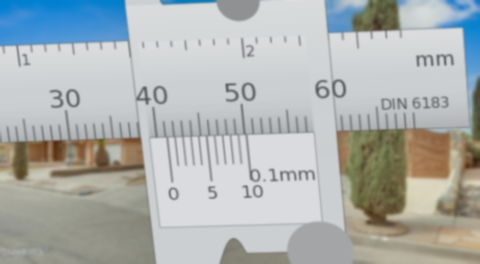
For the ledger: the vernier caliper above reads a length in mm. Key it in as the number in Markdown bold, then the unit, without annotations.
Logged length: **41.2** mm
